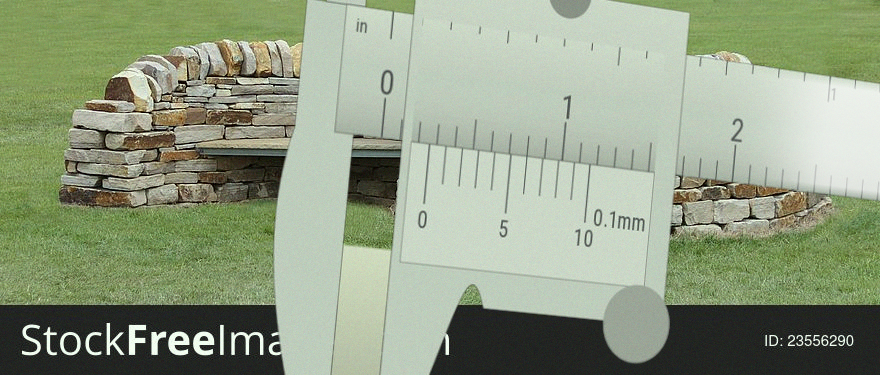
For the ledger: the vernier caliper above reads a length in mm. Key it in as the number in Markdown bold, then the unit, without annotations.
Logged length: **2.6** mm
